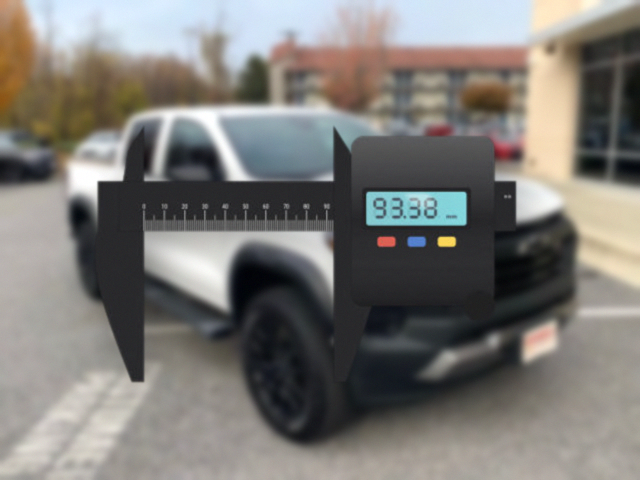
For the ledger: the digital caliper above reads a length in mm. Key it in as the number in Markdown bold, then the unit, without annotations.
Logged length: **93.38** mm
